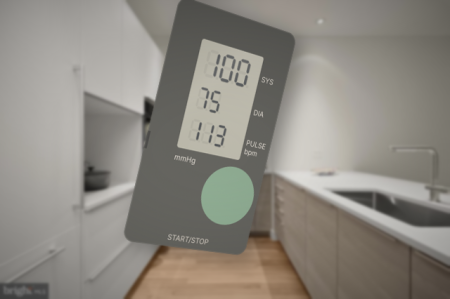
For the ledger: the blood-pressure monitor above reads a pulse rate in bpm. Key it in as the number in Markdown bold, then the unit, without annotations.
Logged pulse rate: **113** bpm
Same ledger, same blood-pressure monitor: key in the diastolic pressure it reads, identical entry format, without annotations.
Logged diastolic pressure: **75** mmHg
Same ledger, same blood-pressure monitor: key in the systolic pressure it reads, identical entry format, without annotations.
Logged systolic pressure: **100** mmHg
